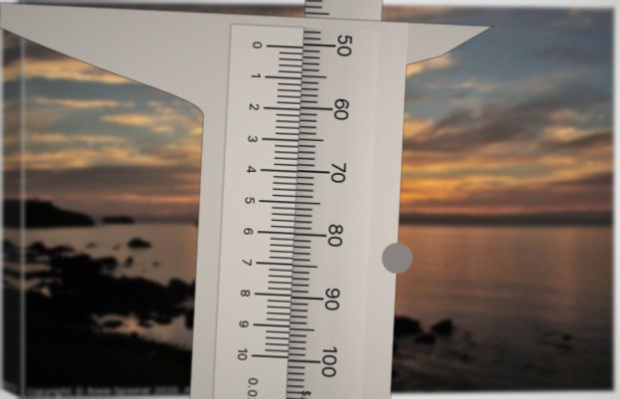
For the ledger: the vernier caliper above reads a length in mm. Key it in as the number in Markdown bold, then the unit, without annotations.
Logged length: **50.5** mm
